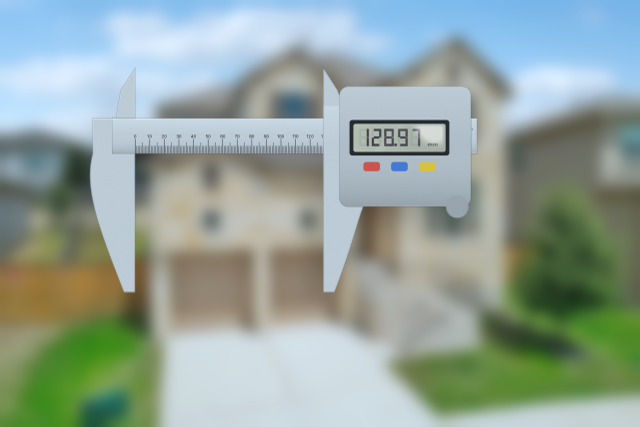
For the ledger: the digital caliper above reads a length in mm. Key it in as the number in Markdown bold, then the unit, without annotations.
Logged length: **128.97** mm
